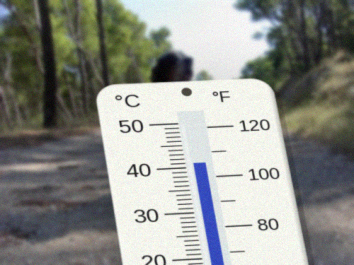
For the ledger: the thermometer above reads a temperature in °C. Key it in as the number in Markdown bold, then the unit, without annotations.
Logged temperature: **41** °C
